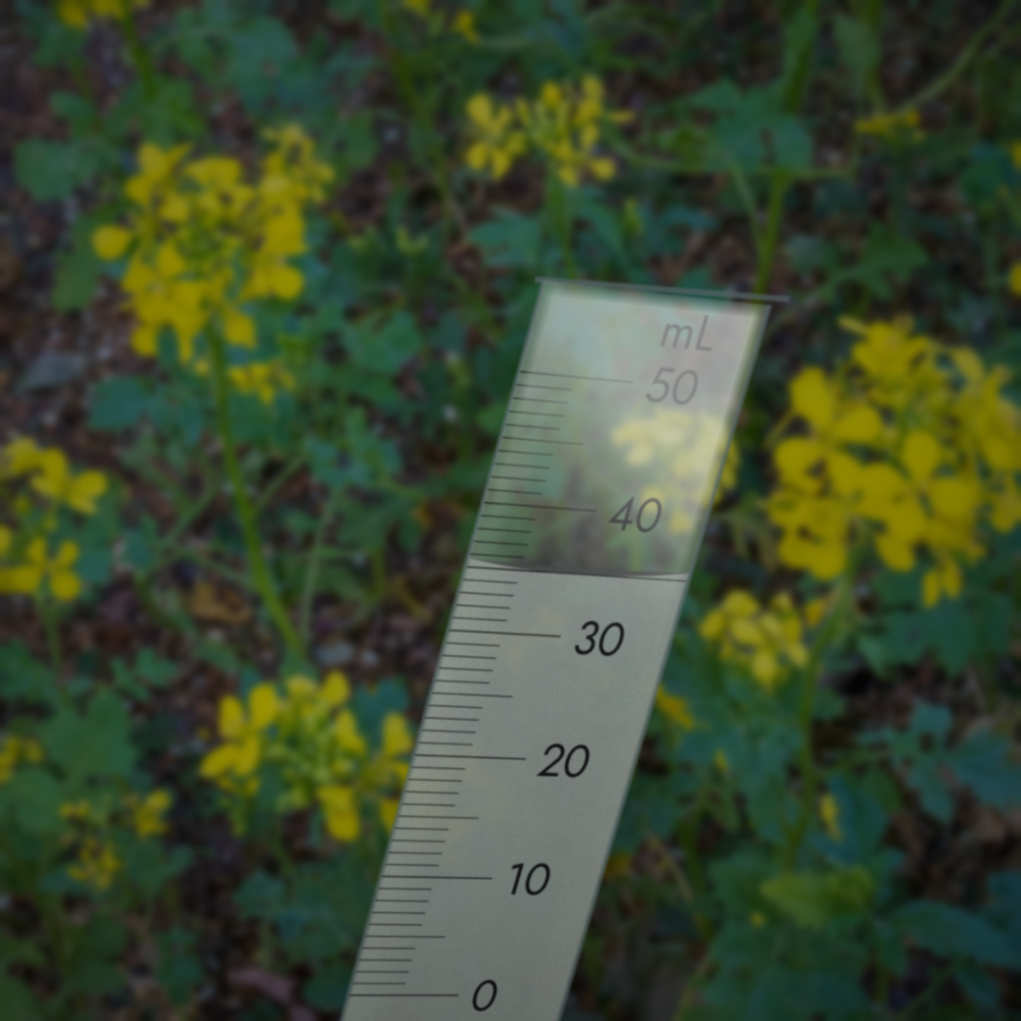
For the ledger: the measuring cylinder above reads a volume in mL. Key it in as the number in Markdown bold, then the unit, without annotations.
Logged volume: **35** mL
